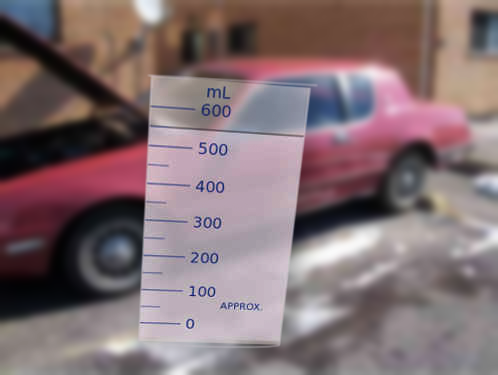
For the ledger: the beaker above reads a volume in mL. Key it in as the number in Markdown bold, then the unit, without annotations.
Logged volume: **550** mL
